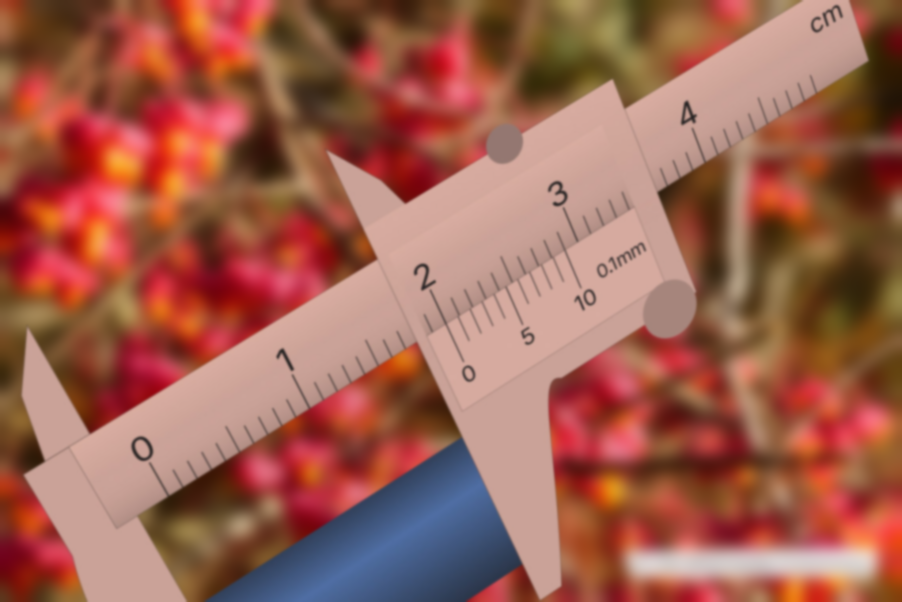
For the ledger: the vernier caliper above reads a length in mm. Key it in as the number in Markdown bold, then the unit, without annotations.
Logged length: **20.0** mm
